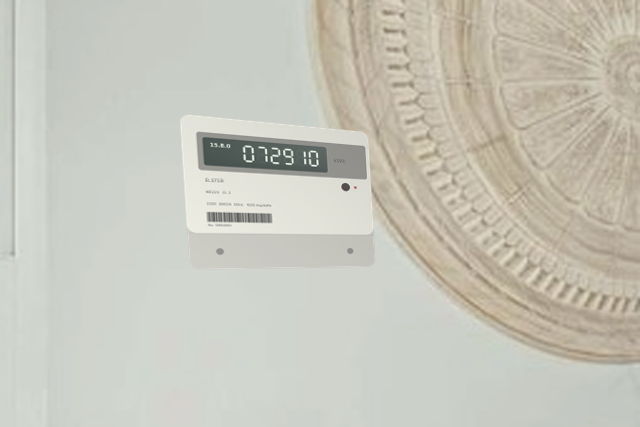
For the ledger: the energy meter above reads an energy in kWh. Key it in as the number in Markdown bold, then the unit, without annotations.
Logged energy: **72910** kWh
